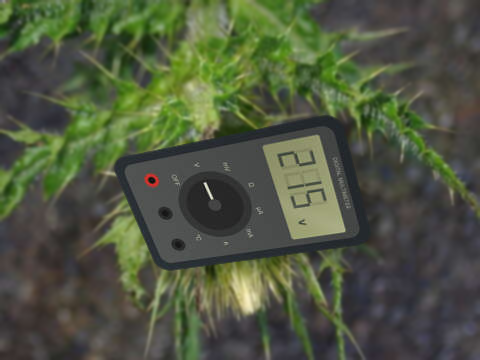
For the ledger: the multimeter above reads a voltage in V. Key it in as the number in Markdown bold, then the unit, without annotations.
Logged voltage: **215** V
